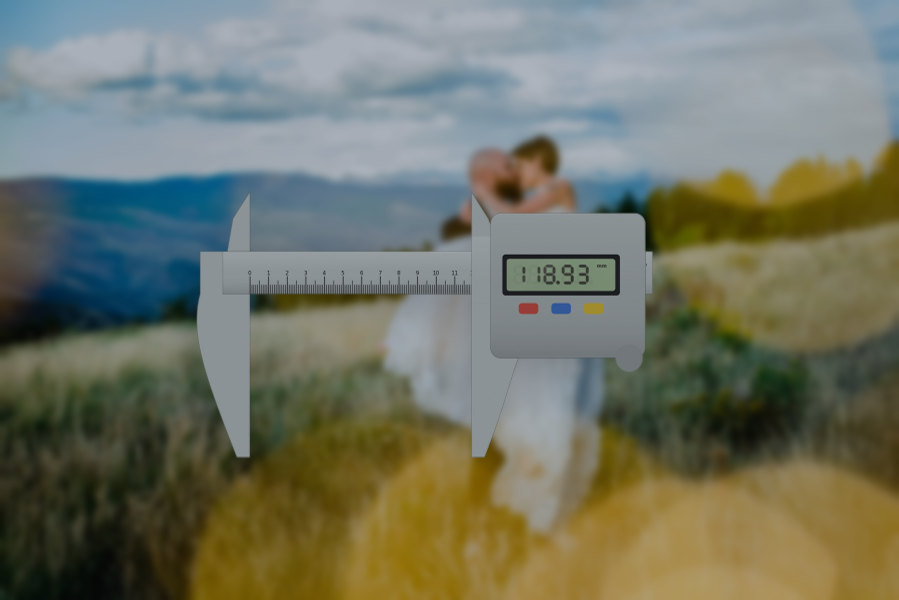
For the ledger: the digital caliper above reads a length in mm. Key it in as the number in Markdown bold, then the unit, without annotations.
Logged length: **118.93** mm
